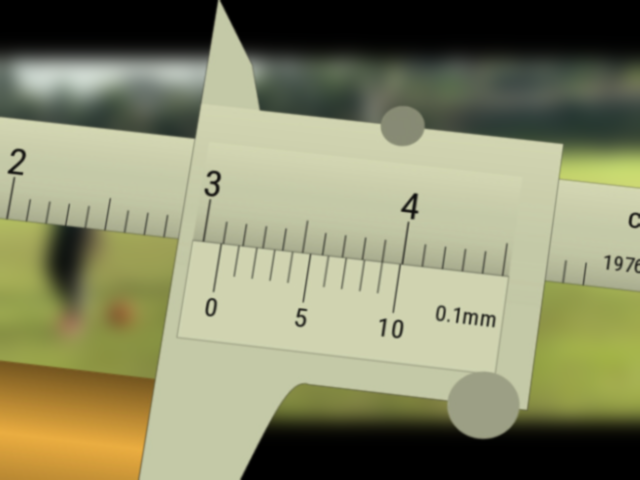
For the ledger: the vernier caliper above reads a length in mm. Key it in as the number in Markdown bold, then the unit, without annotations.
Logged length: **30.9** mm
